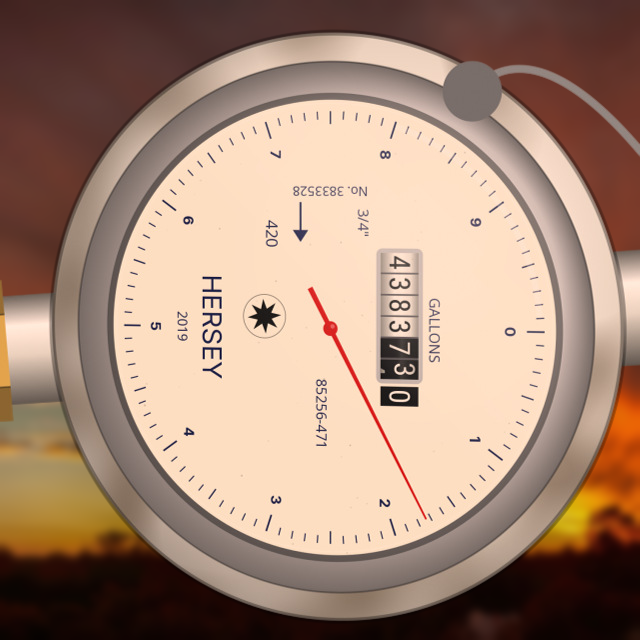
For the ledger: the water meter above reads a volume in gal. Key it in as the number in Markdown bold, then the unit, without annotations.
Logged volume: **4383731.7** gal
